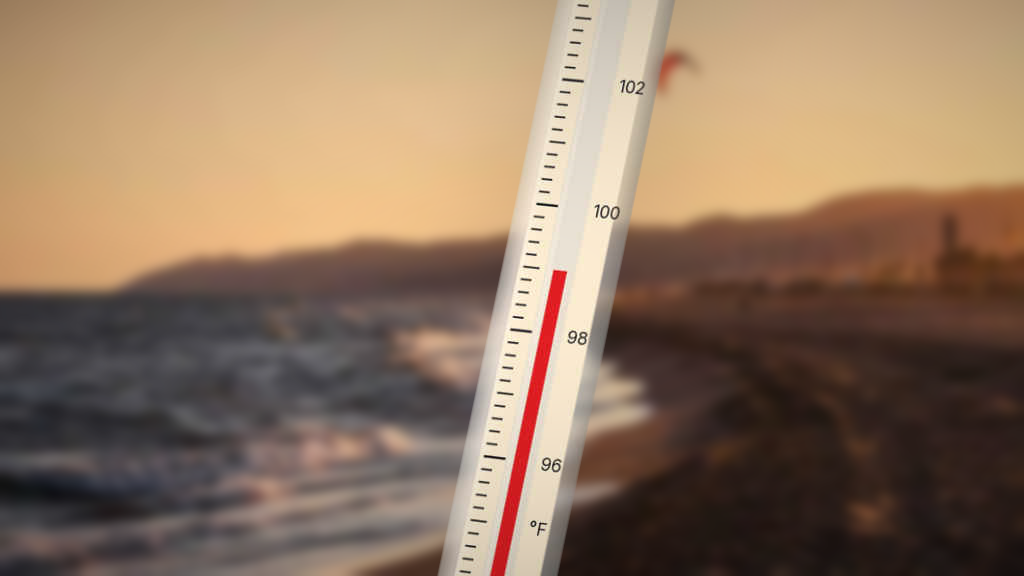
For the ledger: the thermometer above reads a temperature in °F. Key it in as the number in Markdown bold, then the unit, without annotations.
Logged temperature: **99** °F
